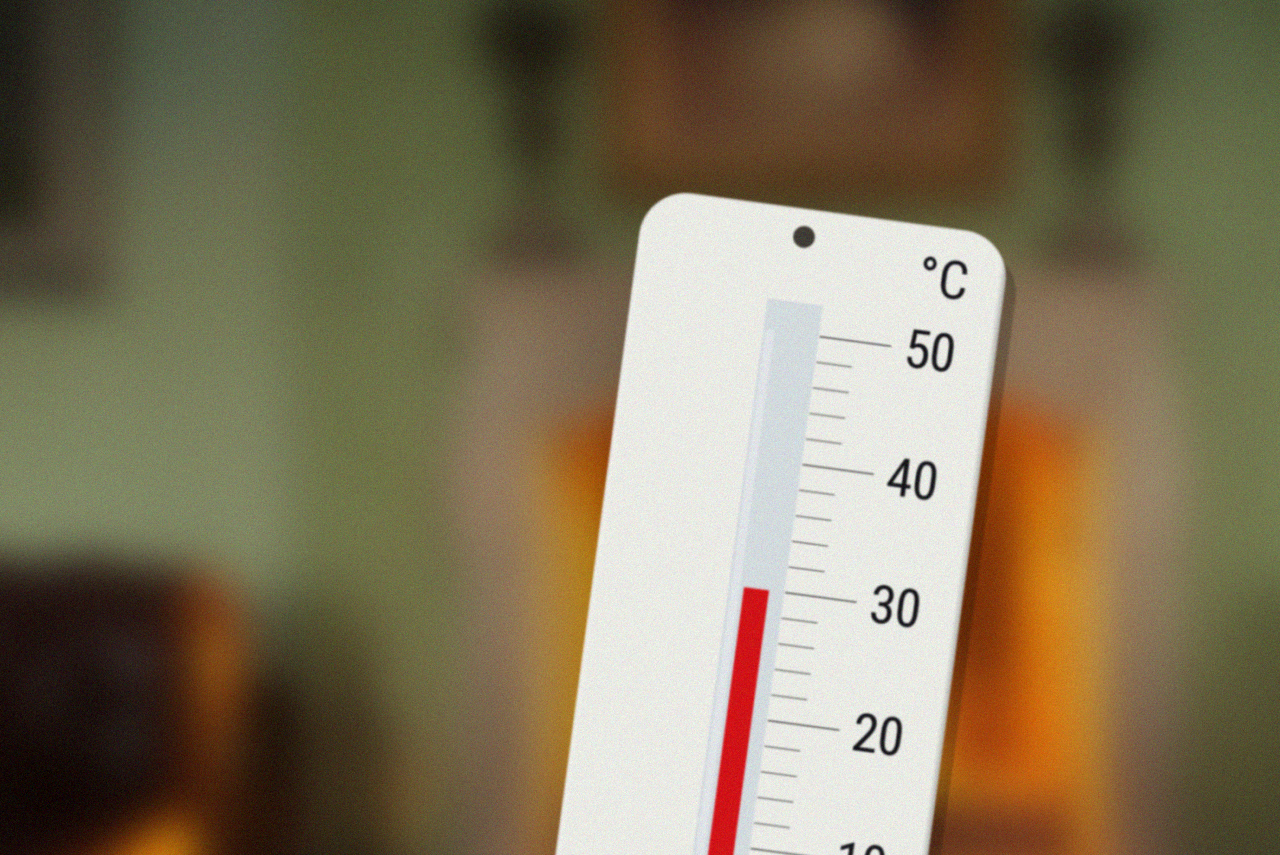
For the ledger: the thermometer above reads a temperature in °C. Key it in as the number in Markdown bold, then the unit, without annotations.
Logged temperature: **30** °C
